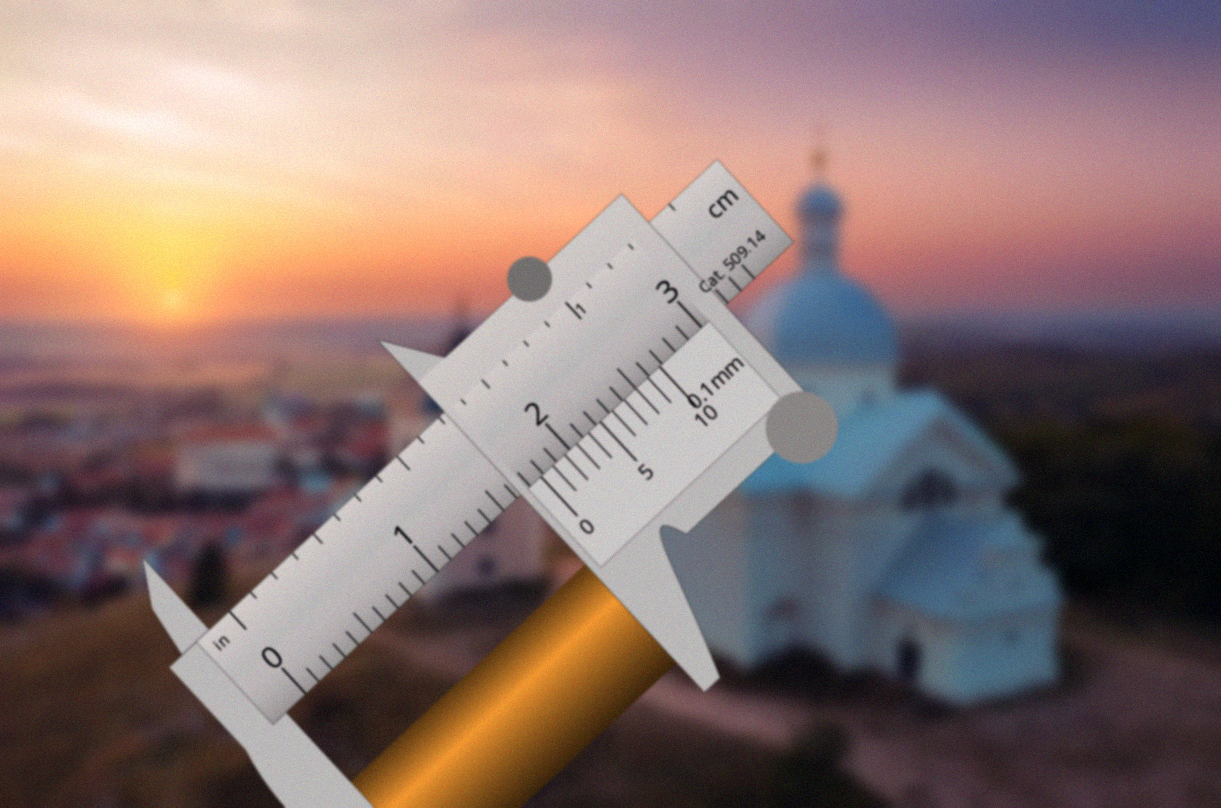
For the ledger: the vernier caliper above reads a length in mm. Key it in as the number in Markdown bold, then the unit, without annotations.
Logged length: **17.8** mm
